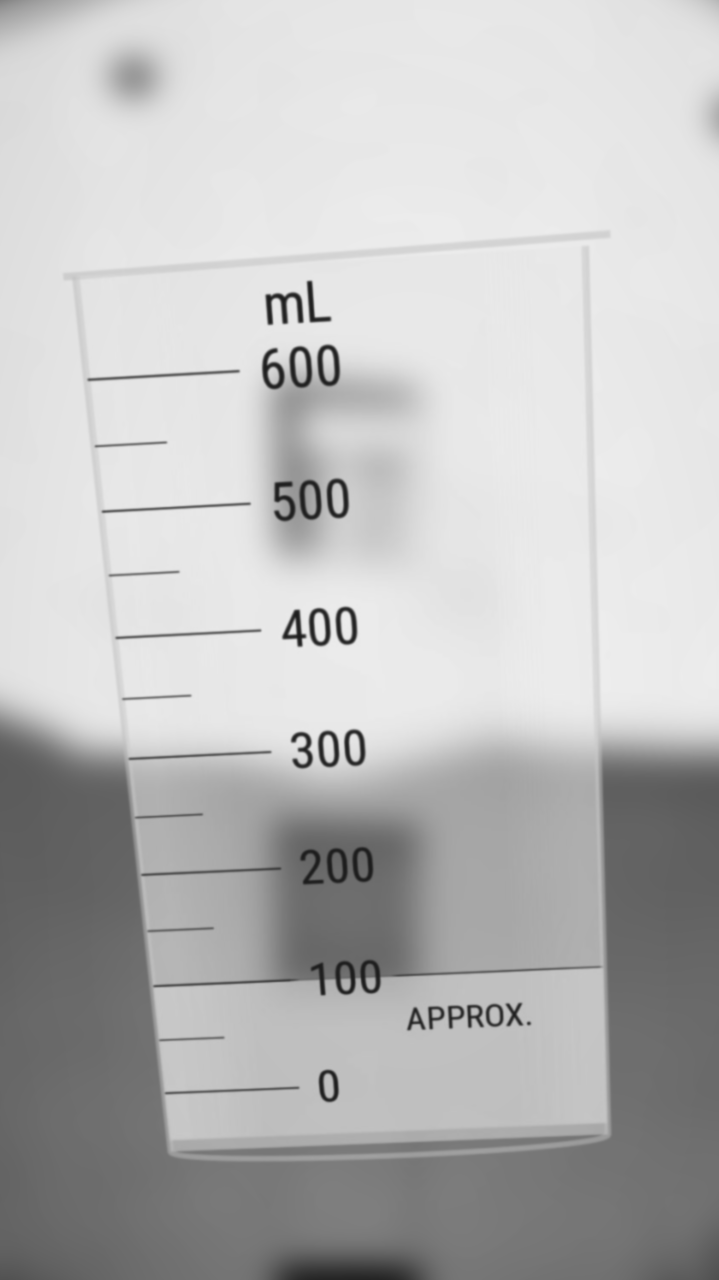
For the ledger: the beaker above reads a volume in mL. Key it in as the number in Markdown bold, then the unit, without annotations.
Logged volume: **100** mL
